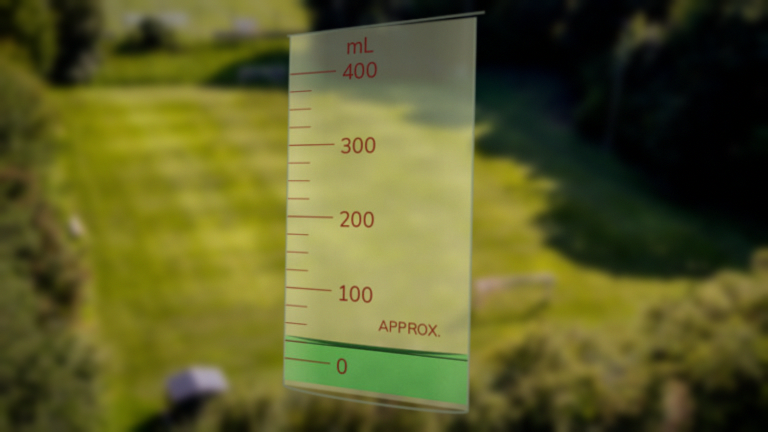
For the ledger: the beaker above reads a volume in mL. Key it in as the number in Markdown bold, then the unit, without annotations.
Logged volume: **25** mL
